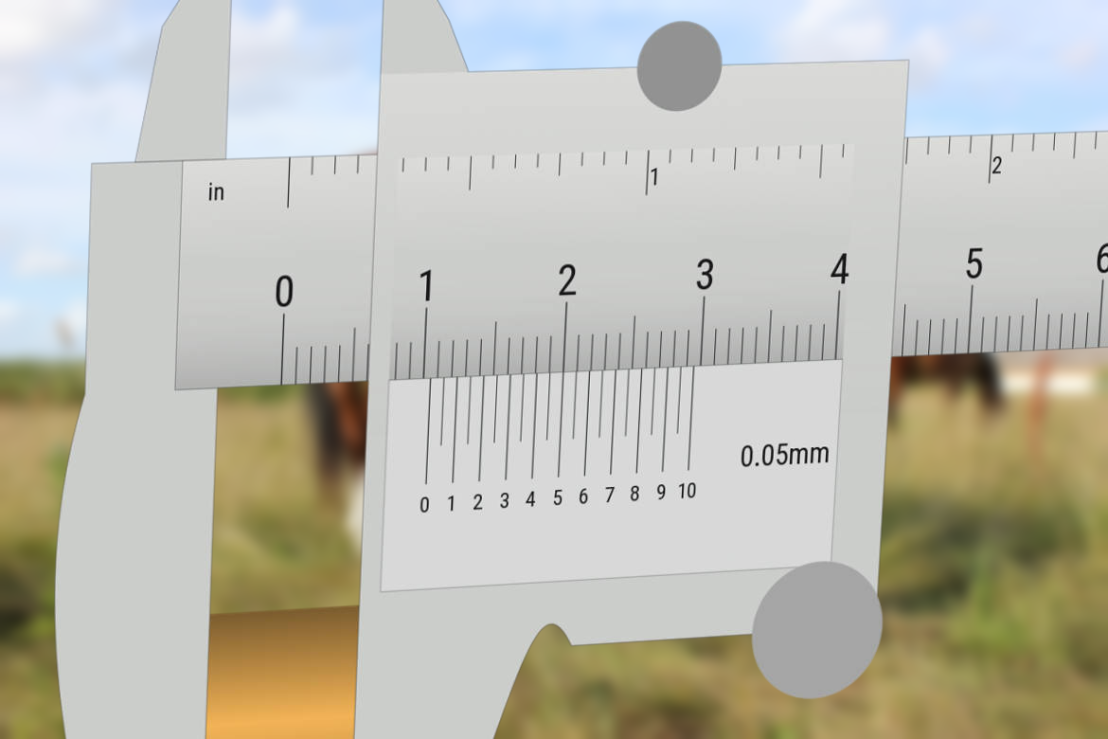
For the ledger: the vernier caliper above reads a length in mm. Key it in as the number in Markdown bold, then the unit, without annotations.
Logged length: **10.5** mm
